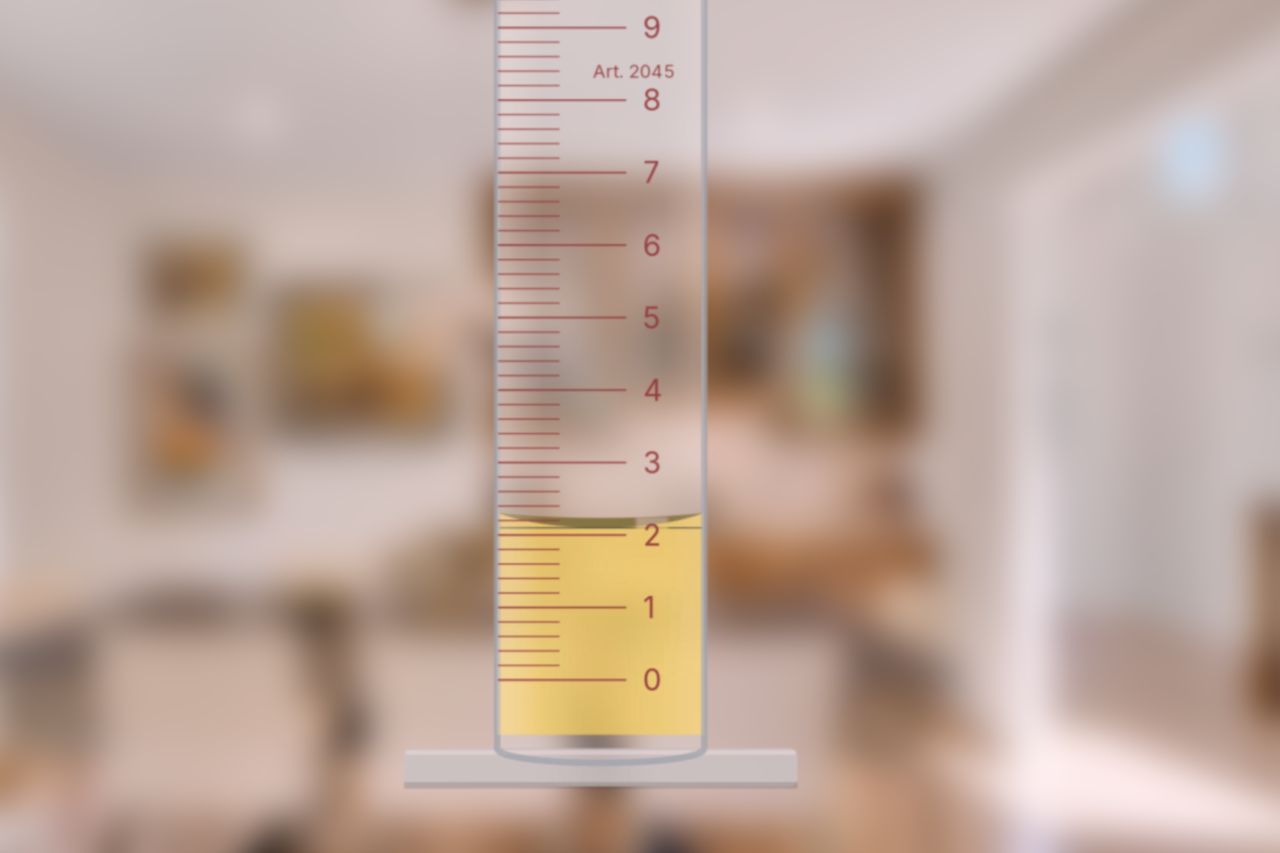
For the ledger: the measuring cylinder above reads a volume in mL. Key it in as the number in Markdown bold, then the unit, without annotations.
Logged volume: **2.1** mL
